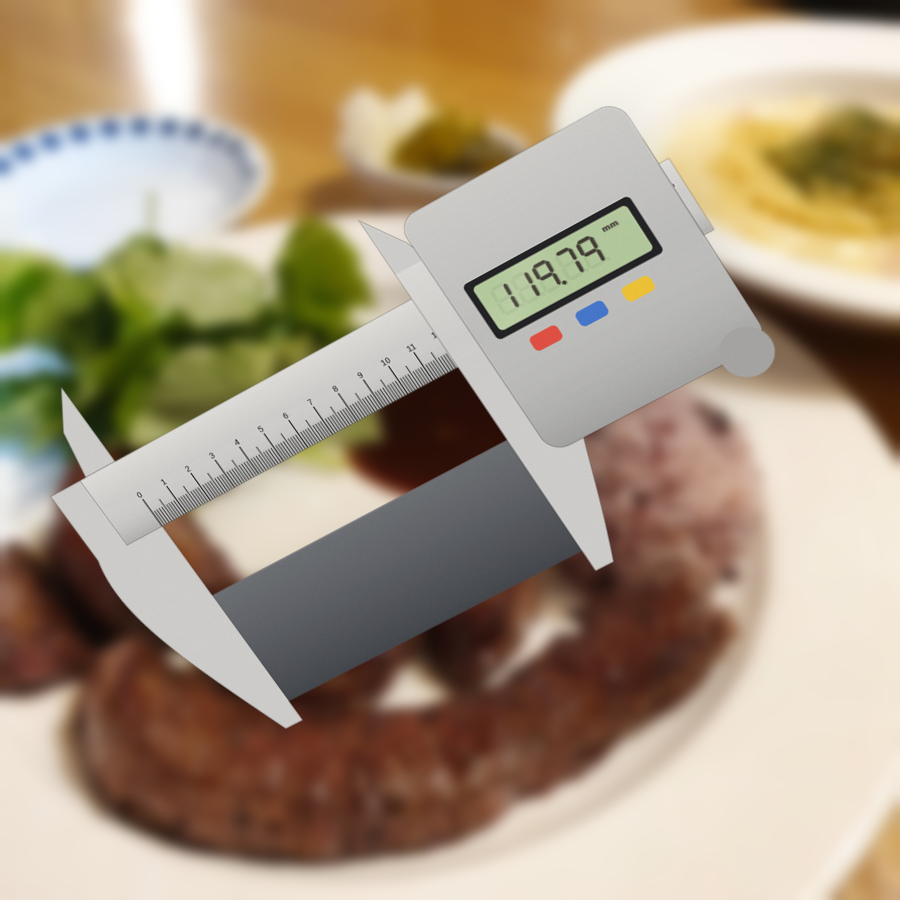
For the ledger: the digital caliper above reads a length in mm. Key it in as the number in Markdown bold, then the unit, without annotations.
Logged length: **119.79** mm
